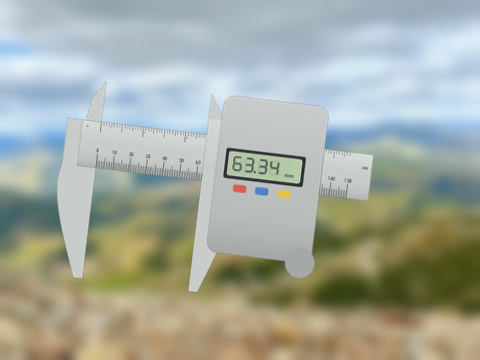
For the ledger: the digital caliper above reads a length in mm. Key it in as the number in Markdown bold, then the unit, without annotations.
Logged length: **63.34** mm
